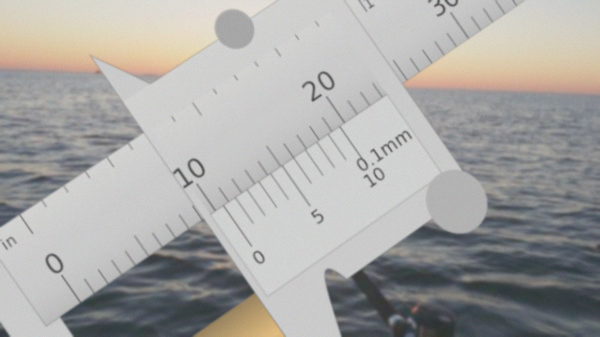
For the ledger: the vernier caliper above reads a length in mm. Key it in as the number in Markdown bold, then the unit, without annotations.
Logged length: **10.6** mm
